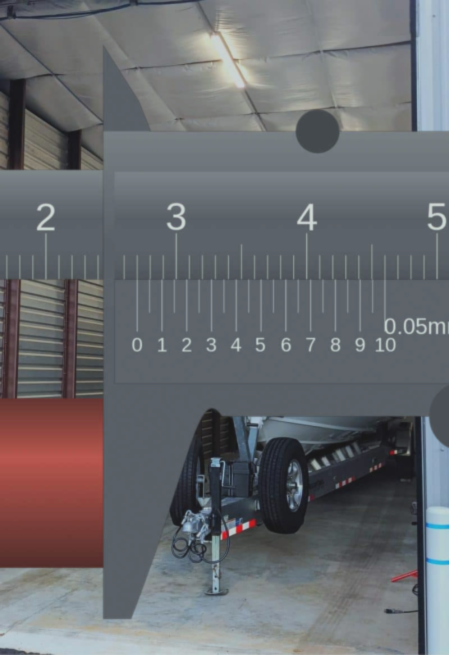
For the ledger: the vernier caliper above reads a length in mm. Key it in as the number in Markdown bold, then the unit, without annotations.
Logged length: **27.0** mm
